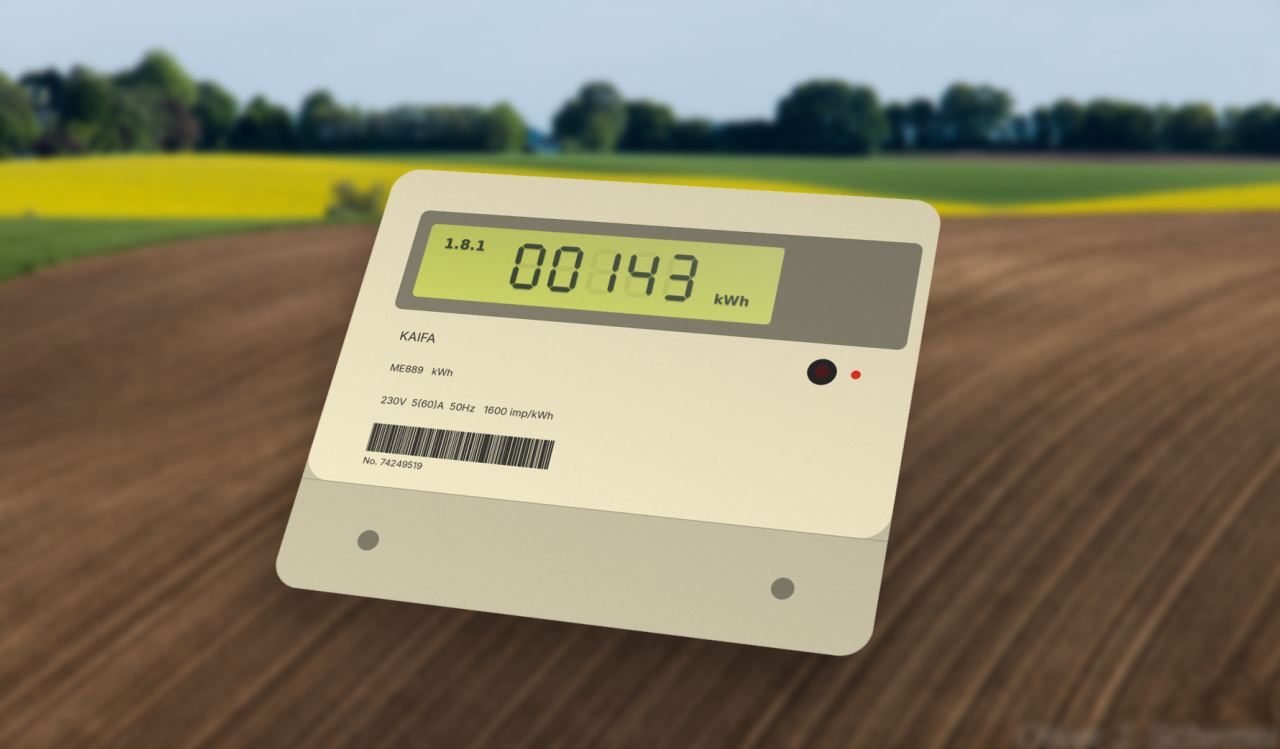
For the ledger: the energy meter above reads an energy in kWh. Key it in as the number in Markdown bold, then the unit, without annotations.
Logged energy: **143** kWh
